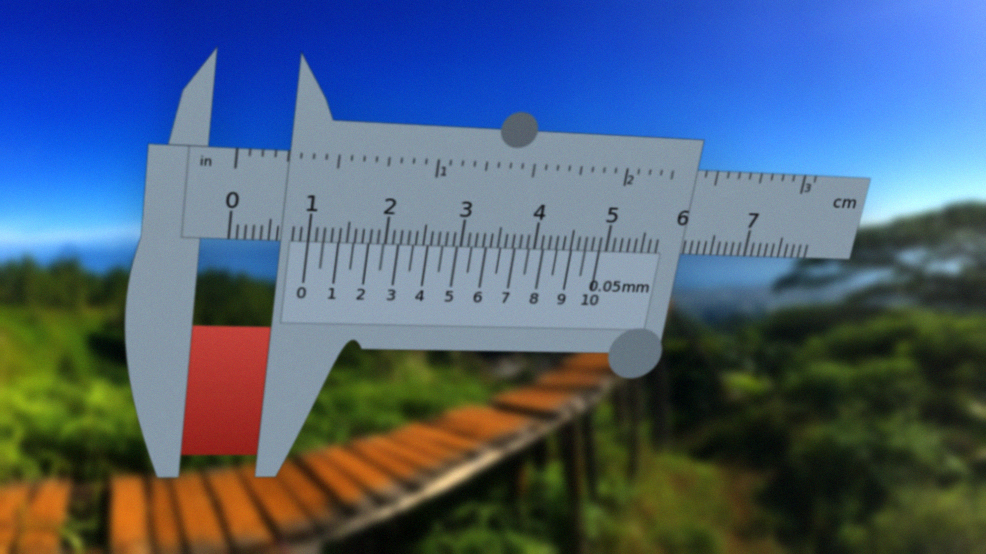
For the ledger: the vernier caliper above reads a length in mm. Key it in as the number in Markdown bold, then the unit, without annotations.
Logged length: **10.0** mm
